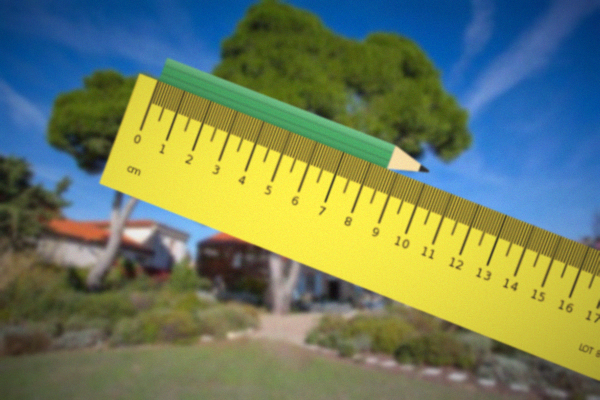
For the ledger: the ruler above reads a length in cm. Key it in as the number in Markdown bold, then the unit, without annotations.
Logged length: **10** cm
